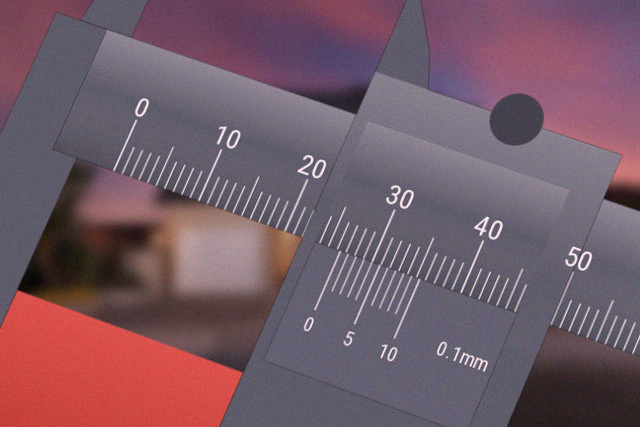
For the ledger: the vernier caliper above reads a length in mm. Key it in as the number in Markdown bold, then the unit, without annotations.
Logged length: **26.4** mm
